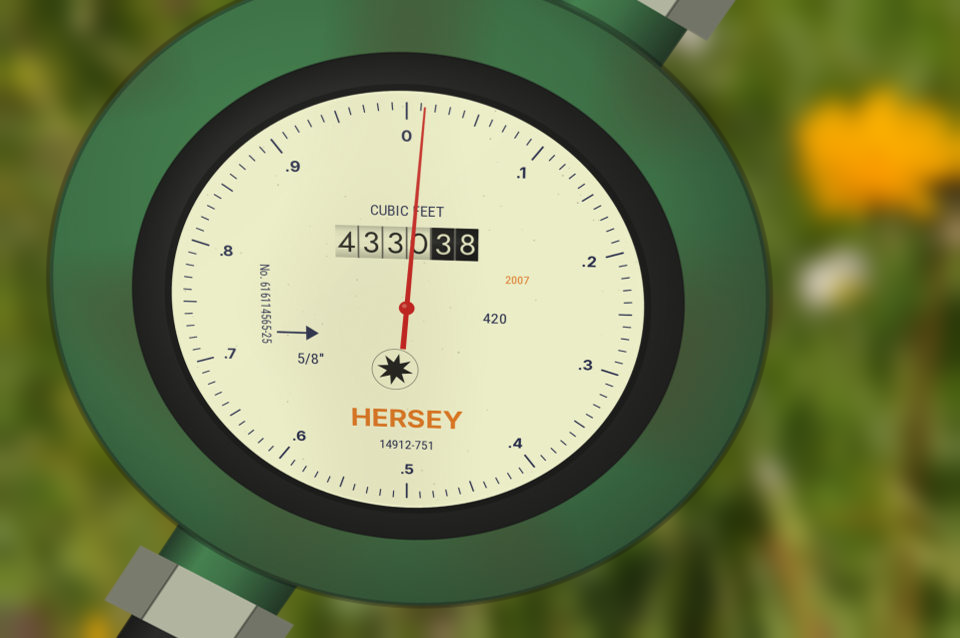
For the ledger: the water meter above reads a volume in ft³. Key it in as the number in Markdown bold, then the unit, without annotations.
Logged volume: **433038.01** ft³
